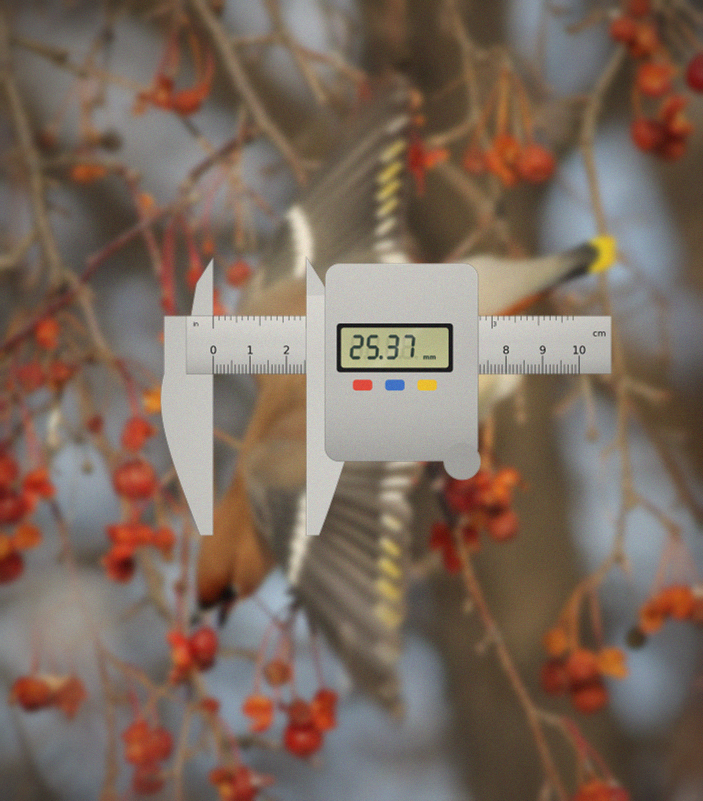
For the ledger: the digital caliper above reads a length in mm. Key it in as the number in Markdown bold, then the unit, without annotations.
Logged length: **25.37** mm
